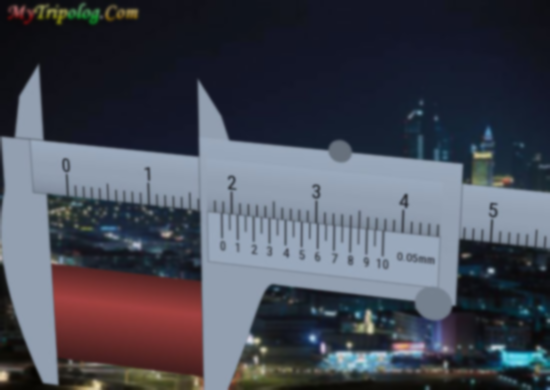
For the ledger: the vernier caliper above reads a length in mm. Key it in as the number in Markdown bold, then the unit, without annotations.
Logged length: **18.8** mm
